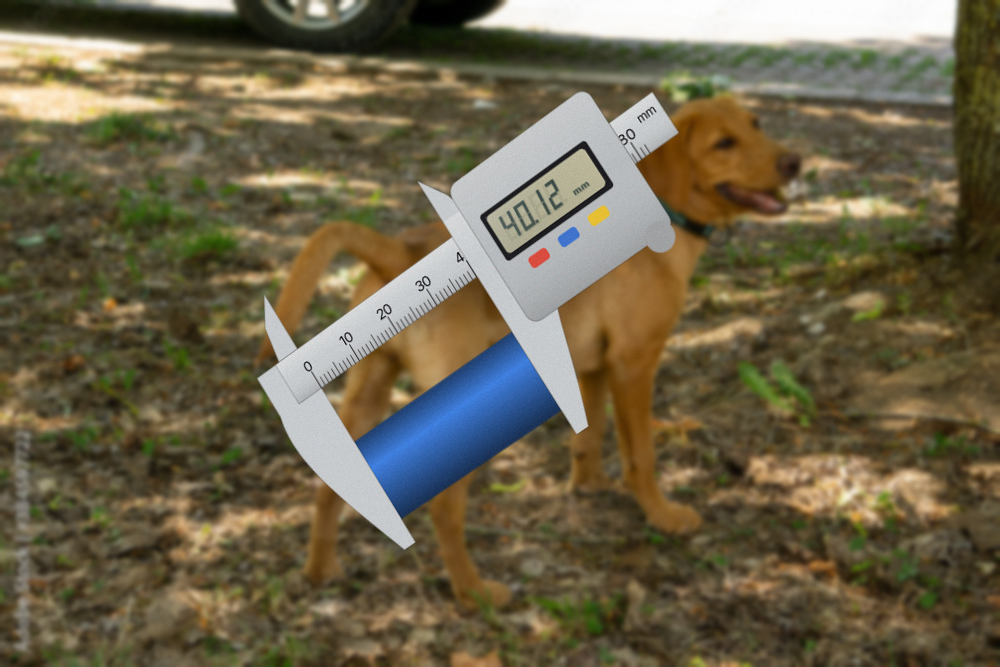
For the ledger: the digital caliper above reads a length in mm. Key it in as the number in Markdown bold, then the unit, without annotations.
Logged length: **40.12** mm
